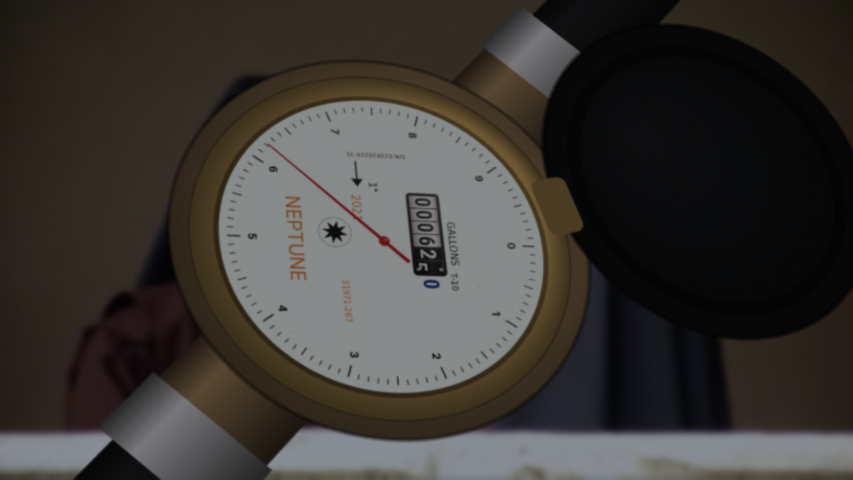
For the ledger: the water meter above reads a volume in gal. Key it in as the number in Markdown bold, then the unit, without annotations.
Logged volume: **6246.2** gal
